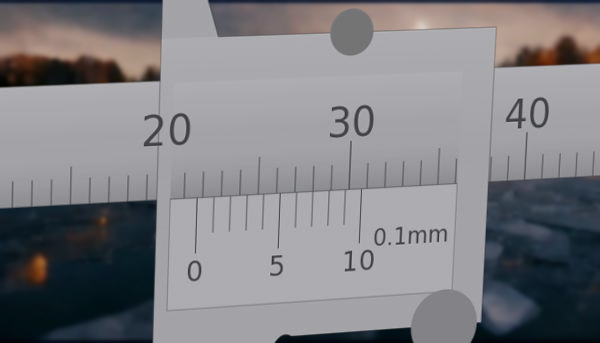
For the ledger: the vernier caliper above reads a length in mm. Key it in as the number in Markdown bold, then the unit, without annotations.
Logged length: **21.7** mm
